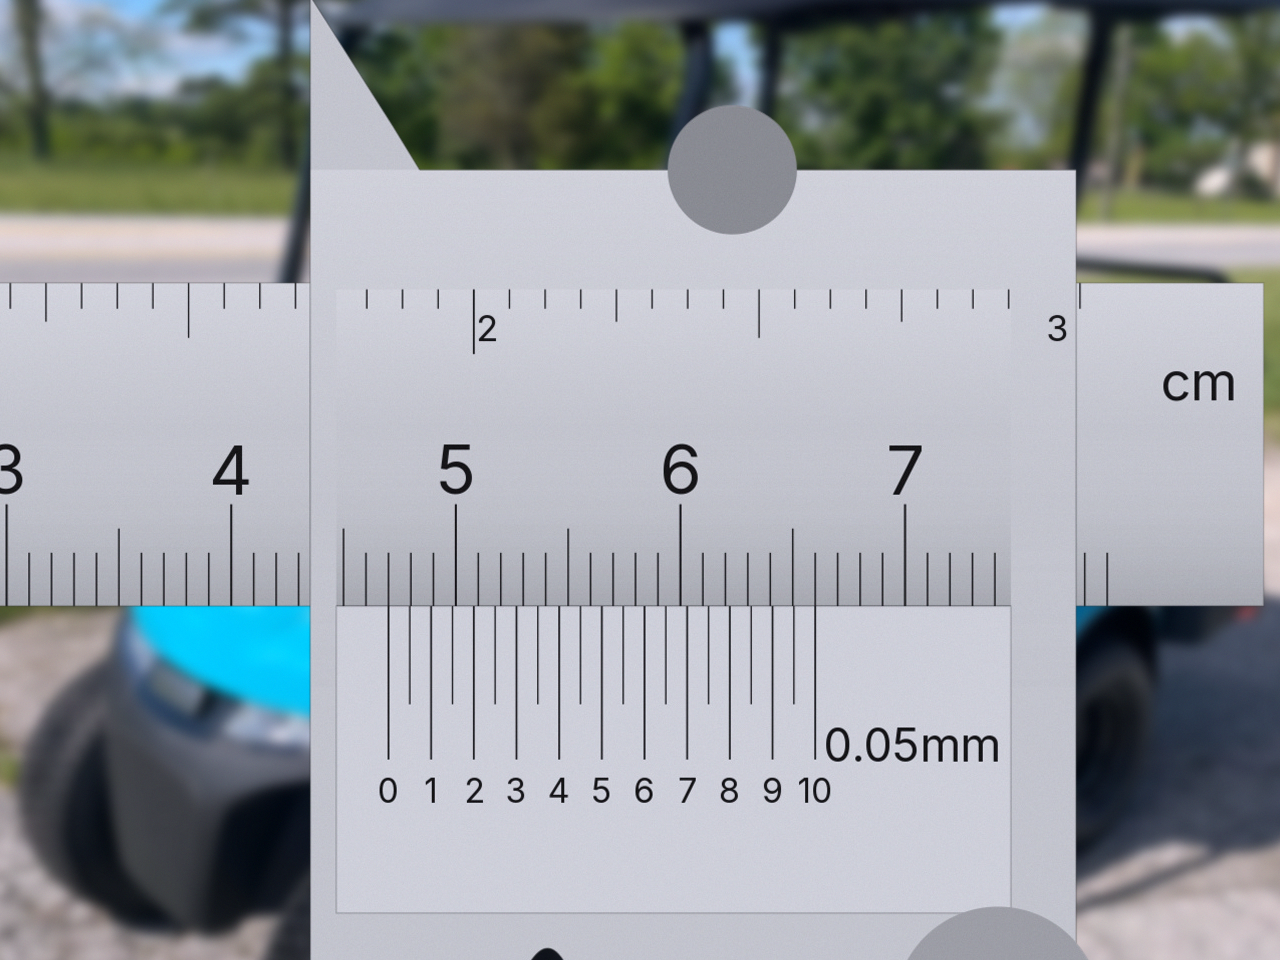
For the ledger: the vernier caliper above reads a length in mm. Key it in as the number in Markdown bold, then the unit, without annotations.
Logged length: **47.0** mm
